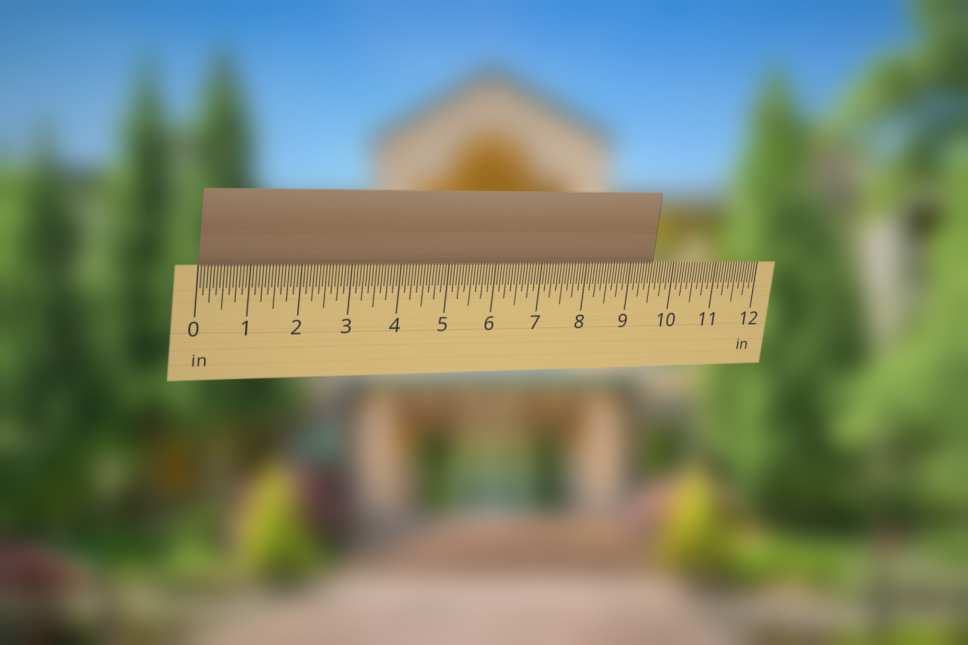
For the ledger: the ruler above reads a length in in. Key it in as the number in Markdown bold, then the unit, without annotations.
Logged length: **9.5** in
